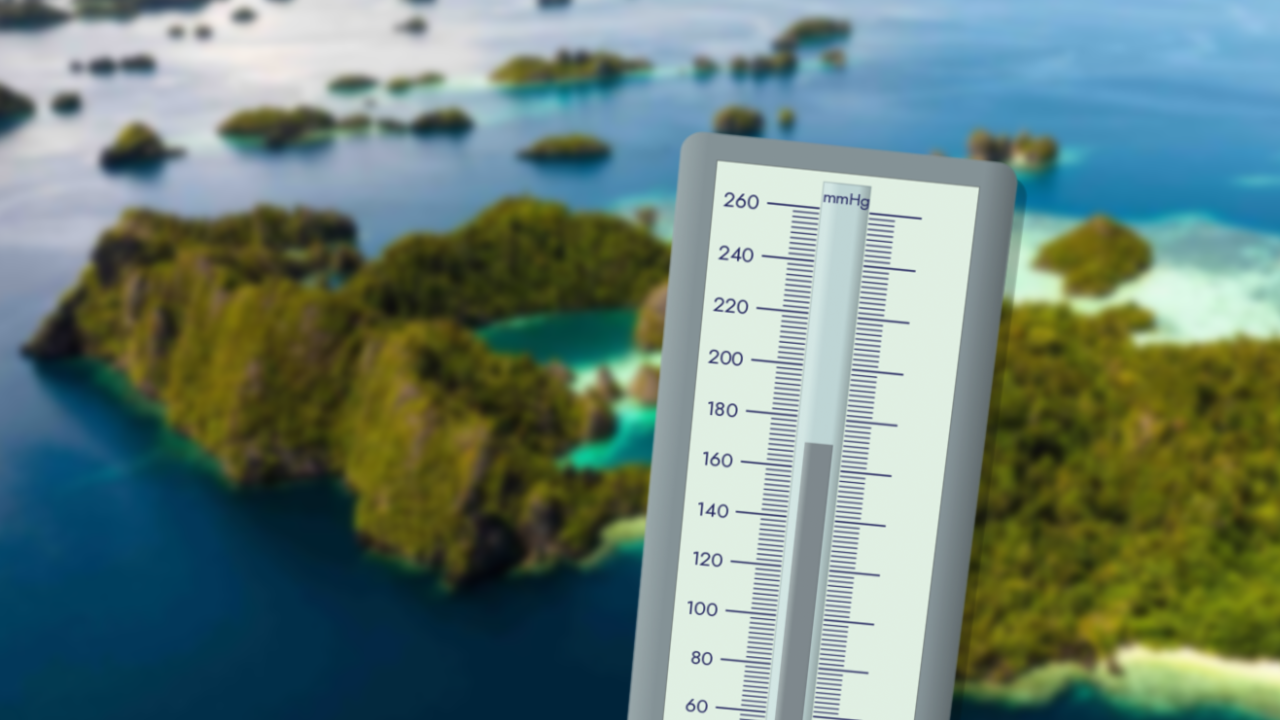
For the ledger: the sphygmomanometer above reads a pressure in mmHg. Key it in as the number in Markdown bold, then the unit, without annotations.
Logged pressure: **170** mmHg
